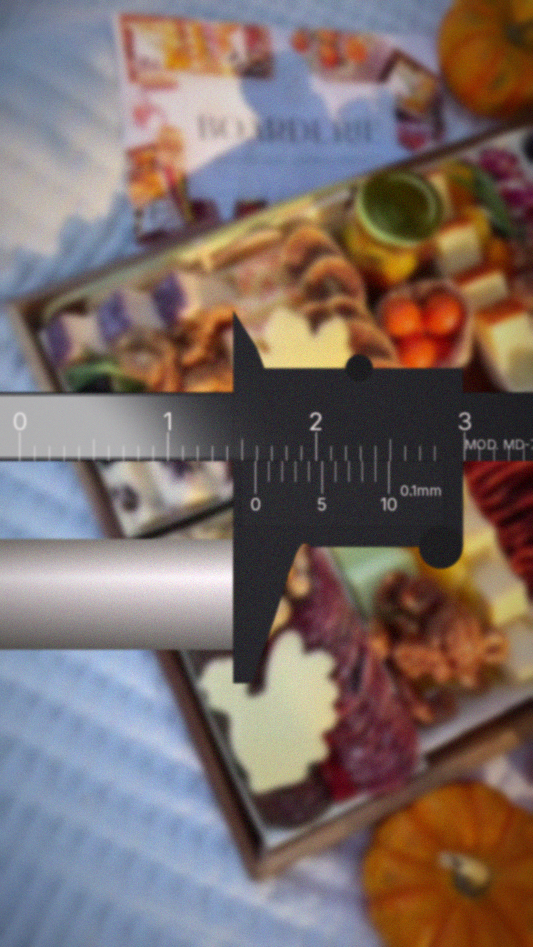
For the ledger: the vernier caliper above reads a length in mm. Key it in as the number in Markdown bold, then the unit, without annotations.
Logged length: **15.9** mm
